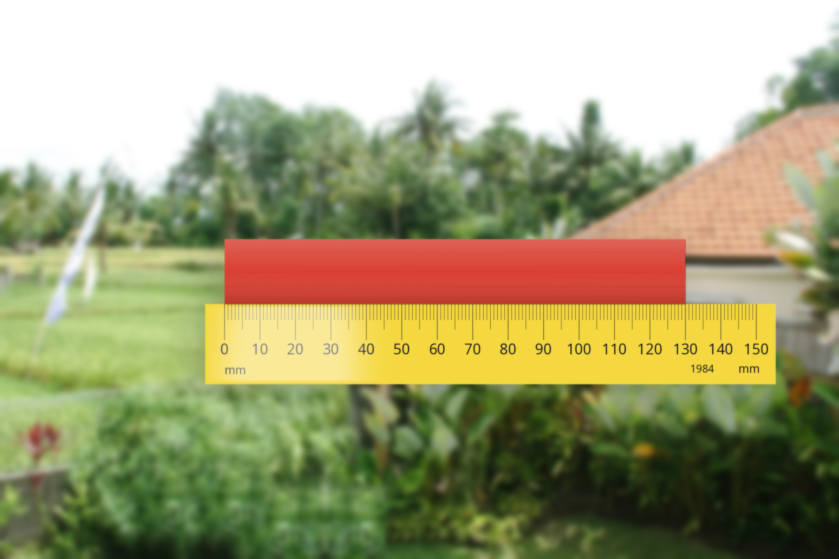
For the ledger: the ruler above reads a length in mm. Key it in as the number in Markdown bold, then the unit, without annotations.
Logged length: **130** mm
